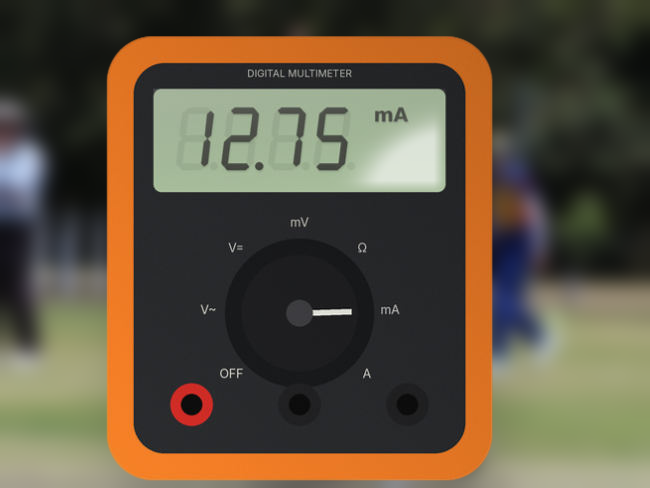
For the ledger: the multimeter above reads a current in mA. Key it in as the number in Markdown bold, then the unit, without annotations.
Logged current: **12.75** mA
